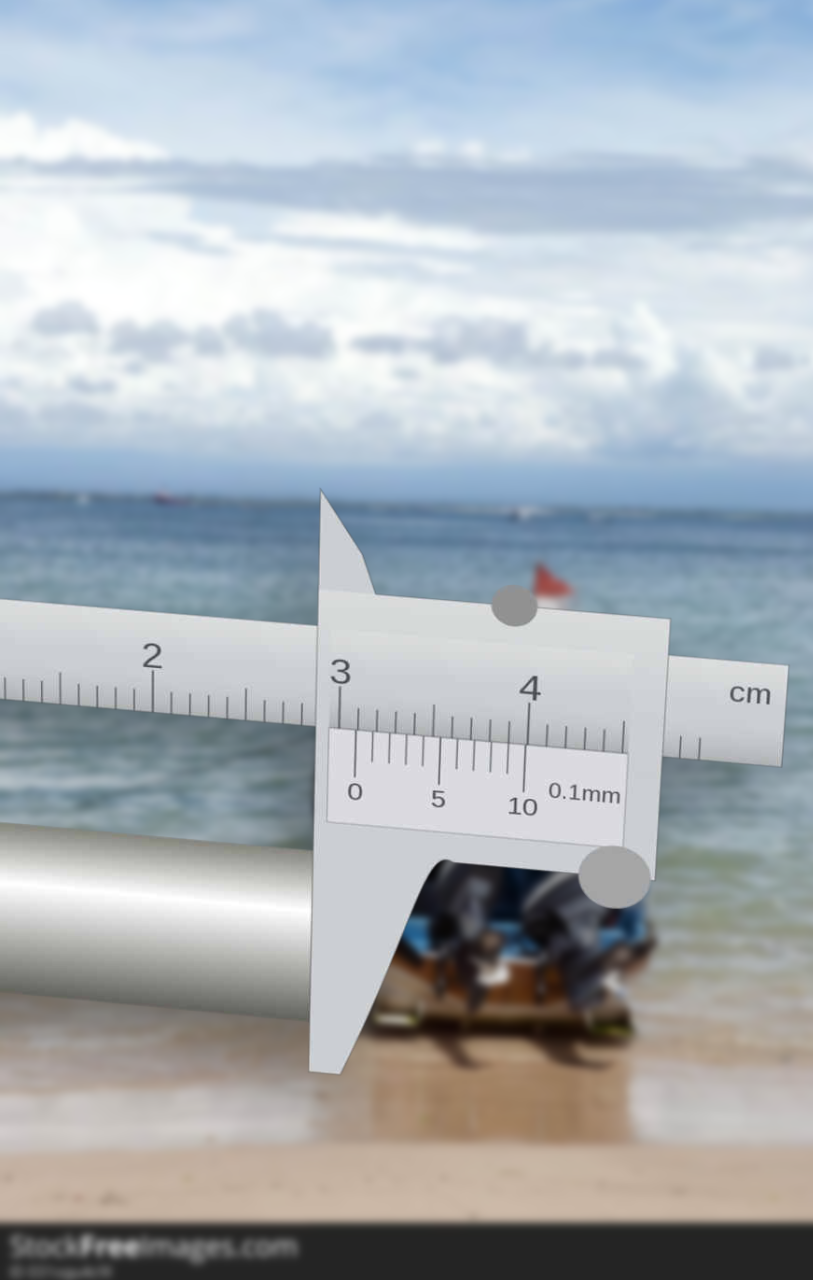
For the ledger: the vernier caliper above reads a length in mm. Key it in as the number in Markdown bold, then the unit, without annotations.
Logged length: **30.9** mm
